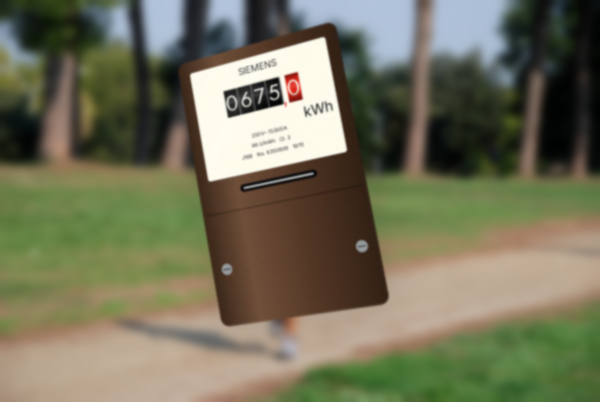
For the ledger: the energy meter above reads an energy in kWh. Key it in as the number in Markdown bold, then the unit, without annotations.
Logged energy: **675.0** kWh
